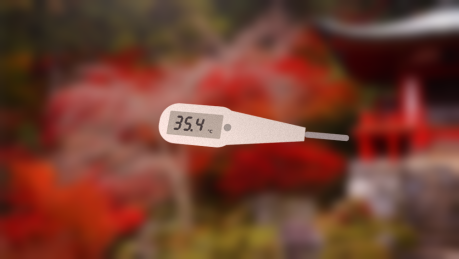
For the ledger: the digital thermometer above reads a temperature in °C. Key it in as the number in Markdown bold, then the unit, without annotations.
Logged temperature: **35.4** °C
